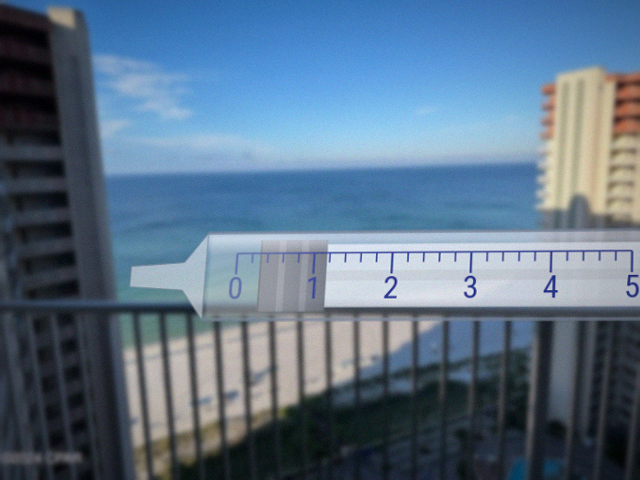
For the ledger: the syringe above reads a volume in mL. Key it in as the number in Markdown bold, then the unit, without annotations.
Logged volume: **0.3** mL
